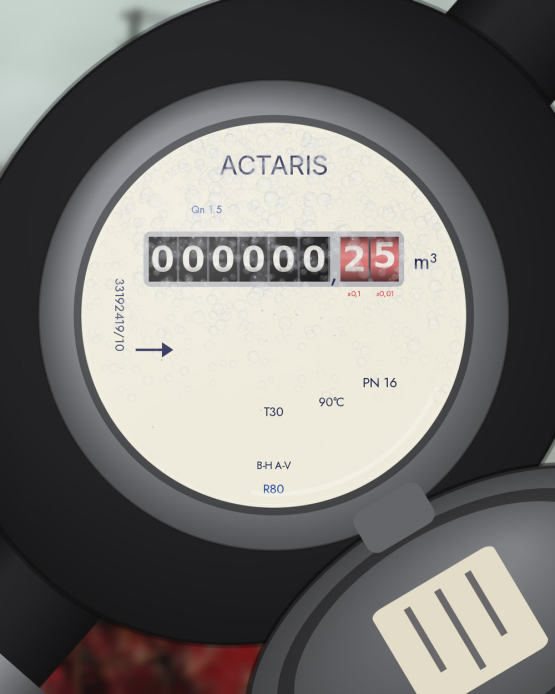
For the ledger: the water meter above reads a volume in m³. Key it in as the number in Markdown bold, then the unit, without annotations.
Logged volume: **0.25** m³
